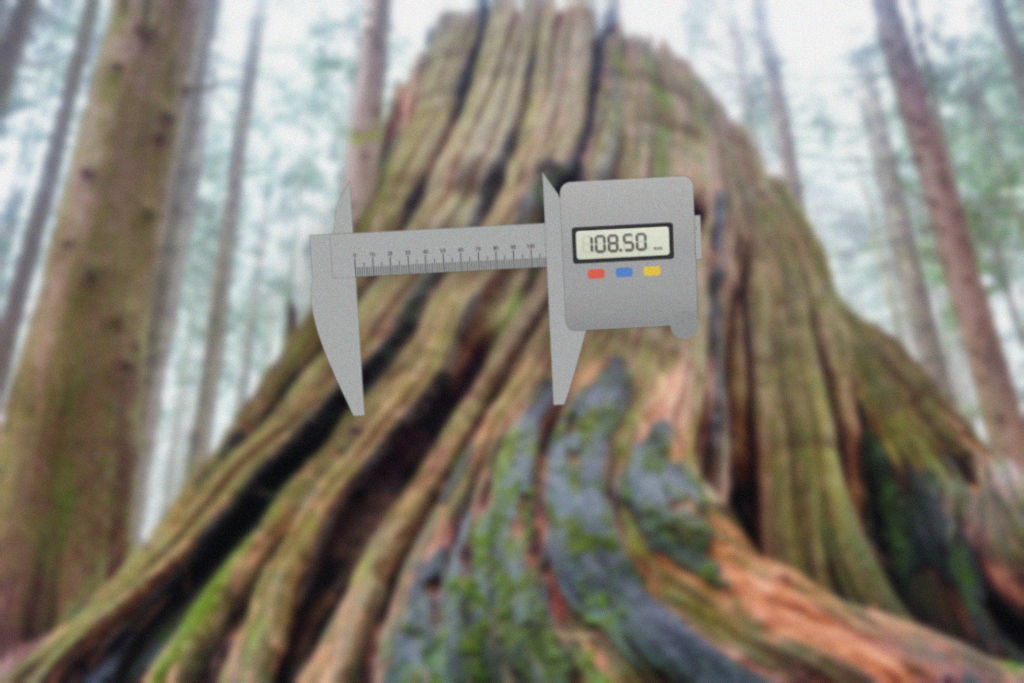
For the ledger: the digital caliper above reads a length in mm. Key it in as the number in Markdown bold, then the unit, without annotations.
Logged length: **108.50** mm
